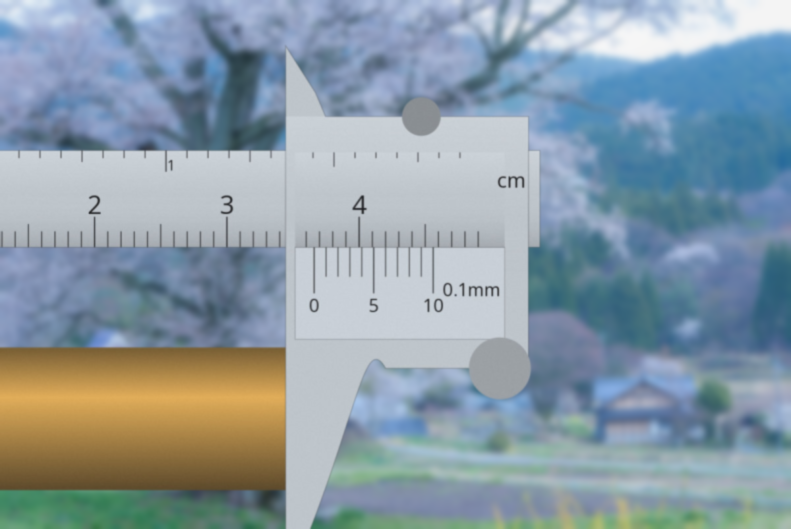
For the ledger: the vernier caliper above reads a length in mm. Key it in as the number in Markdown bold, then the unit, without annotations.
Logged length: **36.6** mm
